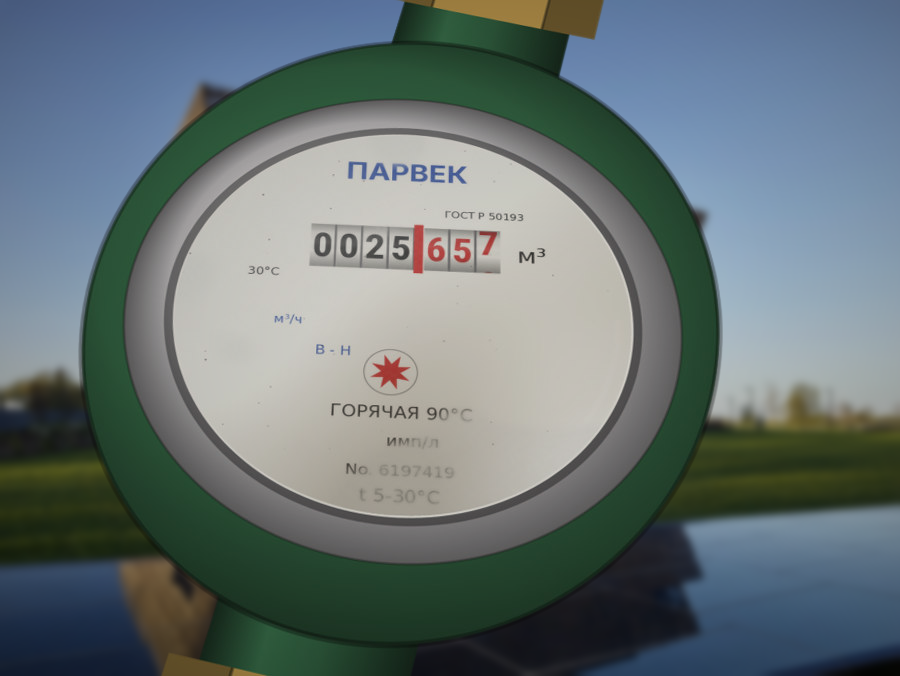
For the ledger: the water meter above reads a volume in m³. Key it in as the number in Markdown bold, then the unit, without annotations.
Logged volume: **25.657** m³
